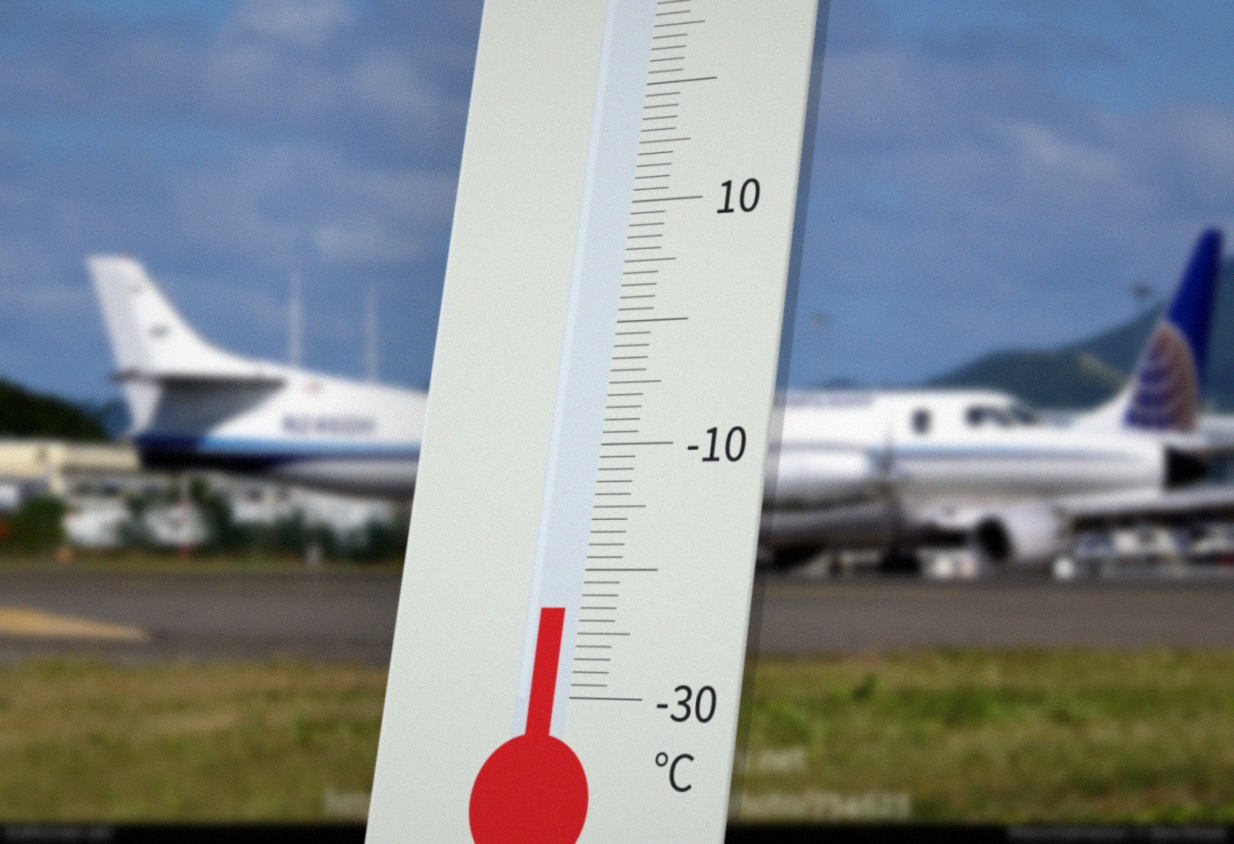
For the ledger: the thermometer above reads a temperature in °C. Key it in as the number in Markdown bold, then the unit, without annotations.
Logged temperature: **-23** °C
